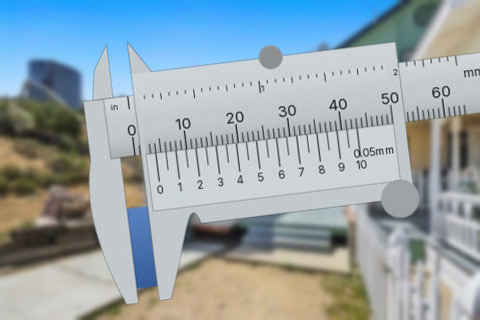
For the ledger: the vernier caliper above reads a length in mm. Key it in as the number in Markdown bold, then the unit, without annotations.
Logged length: **4.0** mm
